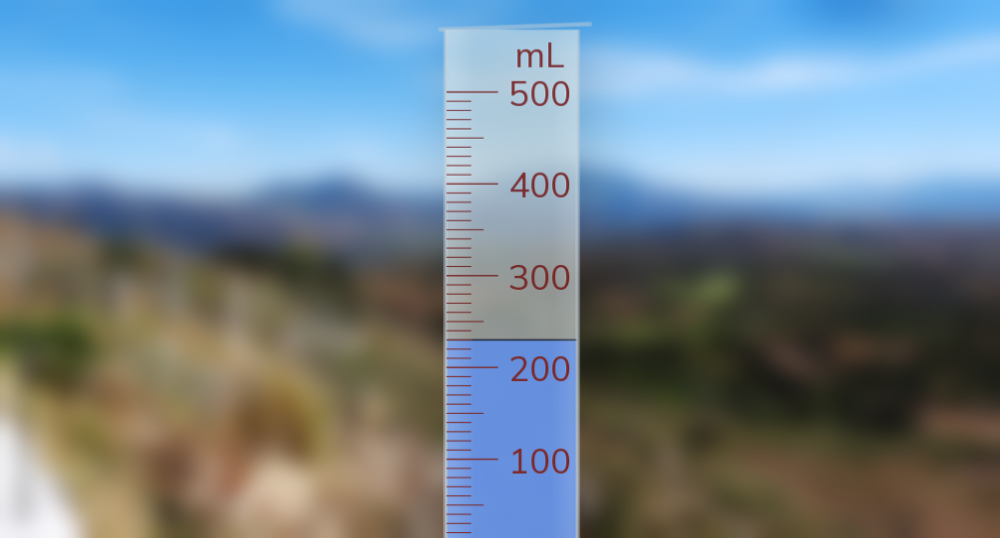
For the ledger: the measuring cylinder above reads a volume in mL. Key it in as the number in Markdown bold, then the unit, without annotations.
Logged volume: **230** mL
